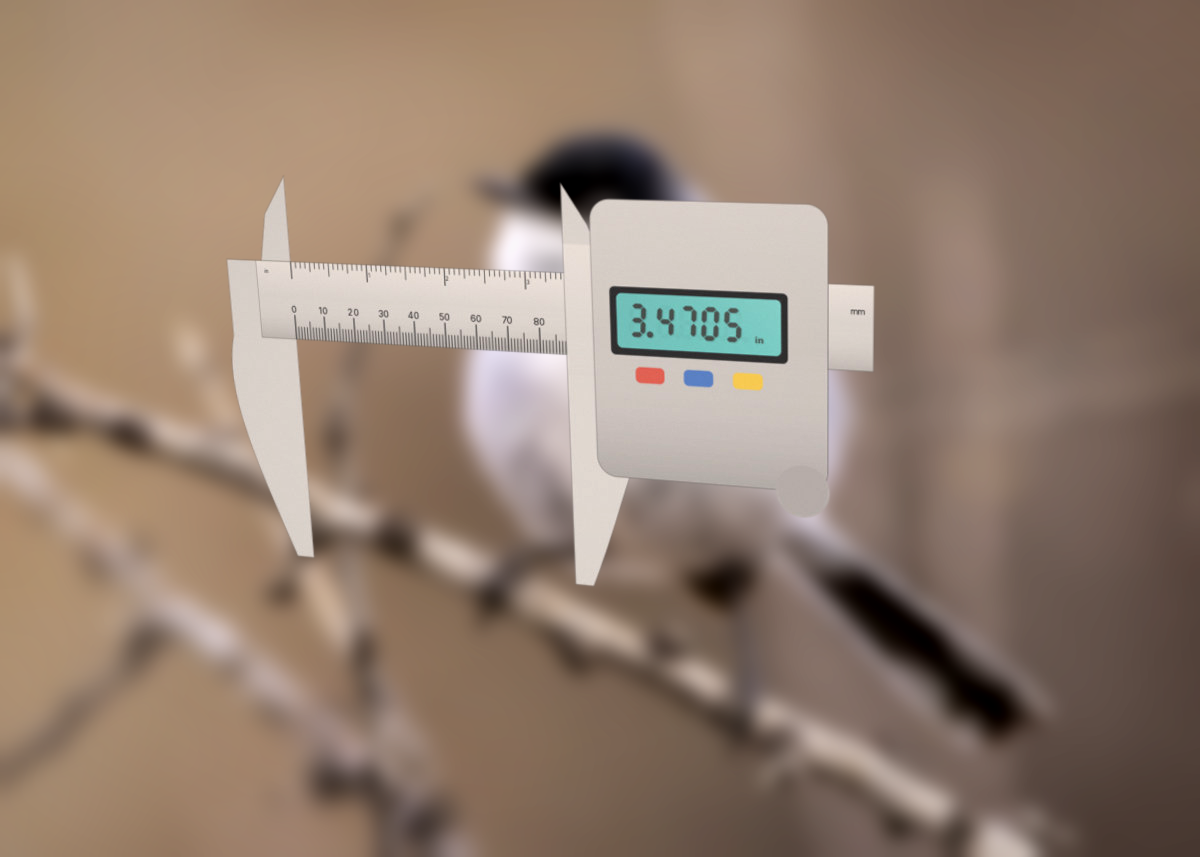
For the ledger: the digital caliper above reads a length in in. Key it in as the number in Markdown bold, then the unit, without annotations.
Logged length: **3.4705** in
